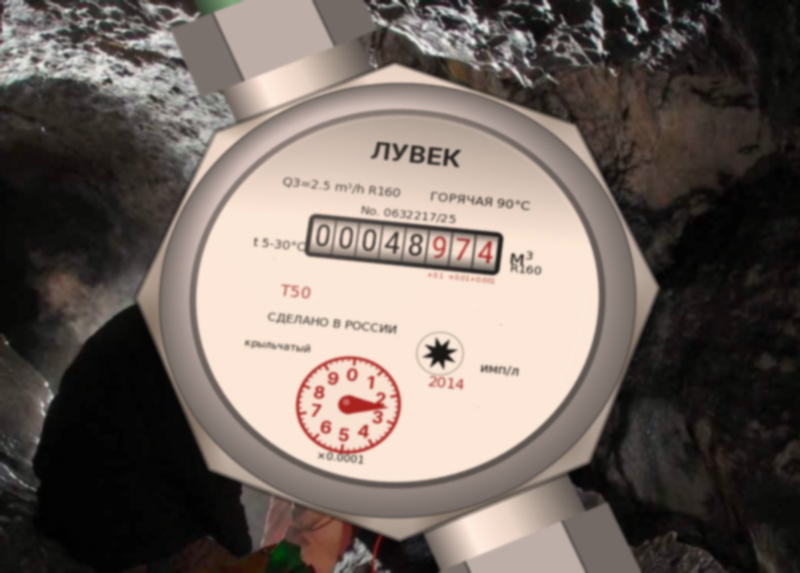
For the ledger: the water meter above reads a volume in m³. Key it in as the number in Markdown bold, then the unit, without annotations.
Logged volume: **48.9742** m³
